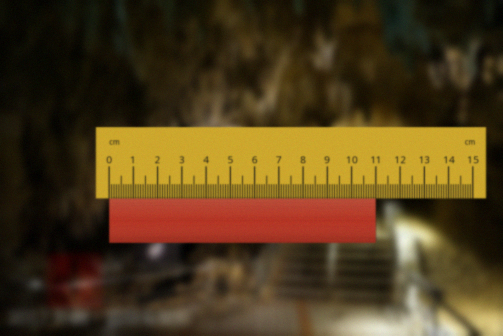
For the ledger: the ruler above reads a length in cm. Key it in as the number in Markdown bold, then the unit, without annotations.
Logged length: **11** cm
